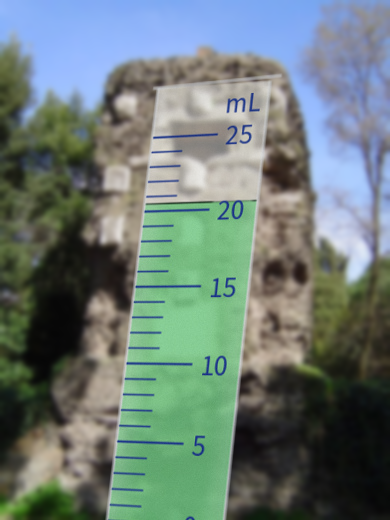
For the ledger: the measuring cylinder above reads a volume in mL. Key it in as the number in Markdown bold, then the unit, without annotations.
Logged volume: **20.5** mL
